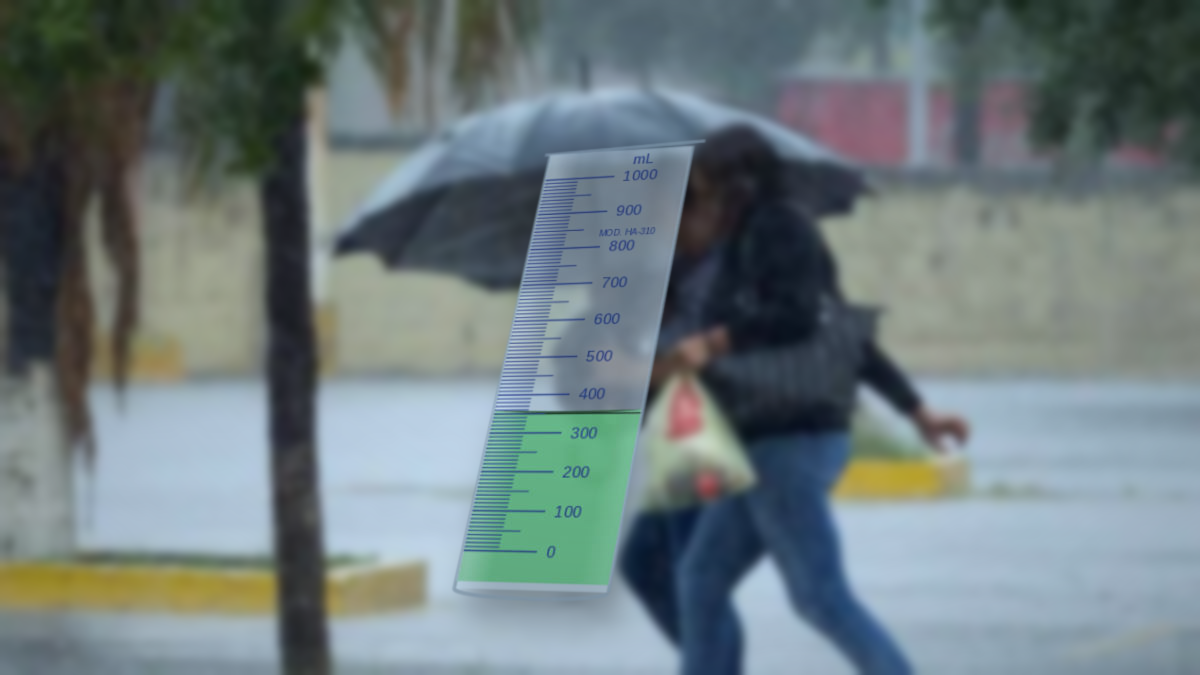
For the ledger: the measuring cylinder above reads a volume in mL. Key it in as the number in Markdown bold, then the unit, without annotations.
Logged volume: **350** mL
